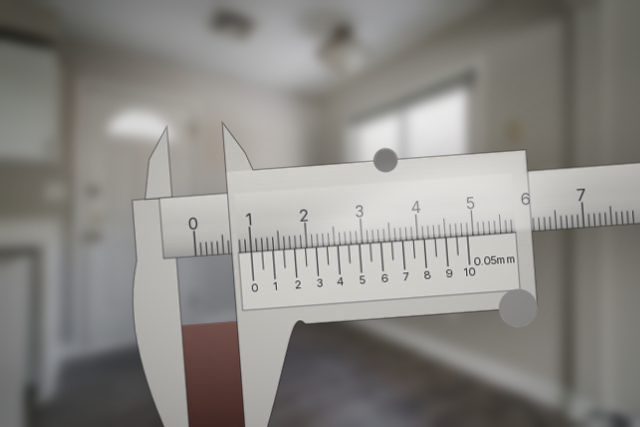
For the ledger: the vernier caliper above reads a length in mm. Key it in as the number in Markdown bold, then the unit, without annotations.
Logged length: **10.0** mm
